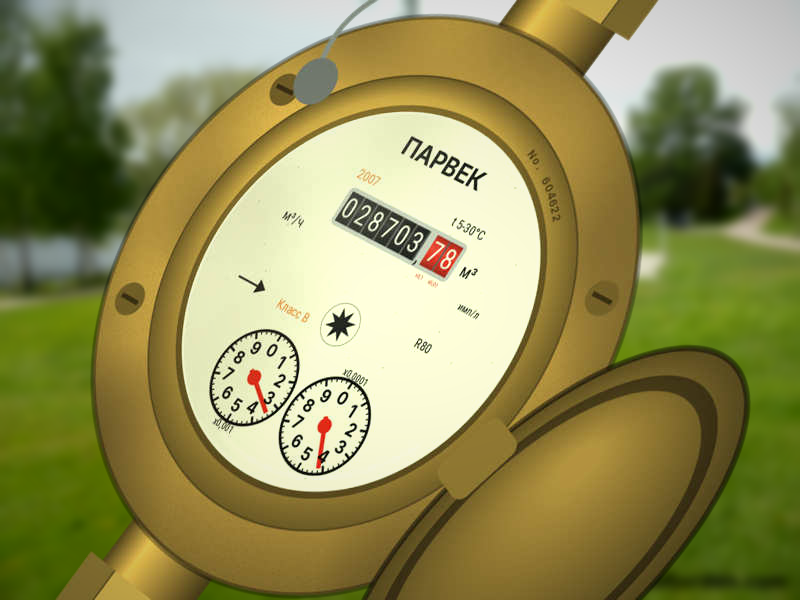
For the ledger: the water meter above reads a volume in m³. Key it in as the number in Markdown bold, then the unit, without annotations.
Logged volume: **28703.7834** m³
